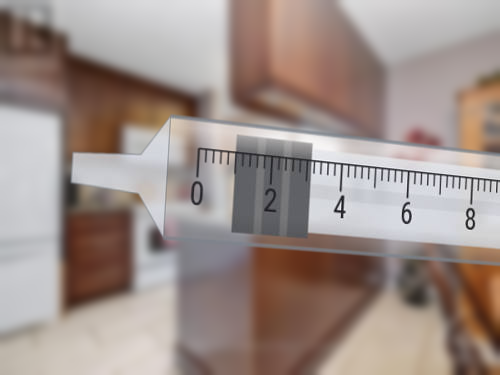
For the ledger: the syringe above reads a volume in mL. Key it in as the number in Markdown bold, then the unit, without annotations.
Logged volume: **1** mL
